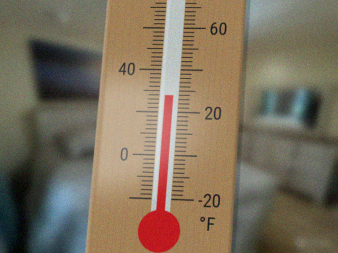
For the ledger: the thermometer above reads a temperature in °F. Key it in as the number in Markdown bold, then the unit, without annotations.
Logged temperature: **28** °F
